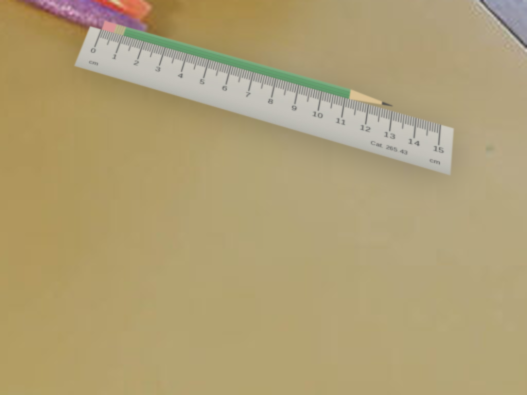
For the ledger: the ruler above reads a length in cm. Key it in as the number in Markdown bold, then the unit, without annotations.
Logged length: **13** cm
